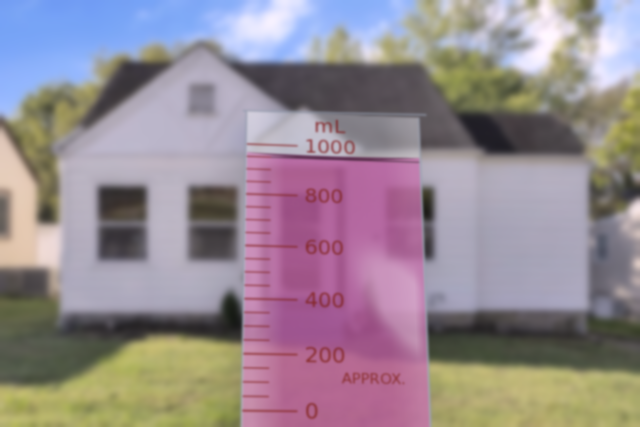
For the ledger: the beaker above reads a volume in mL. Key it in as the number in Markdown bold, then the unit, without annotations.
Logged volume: **950** mL
